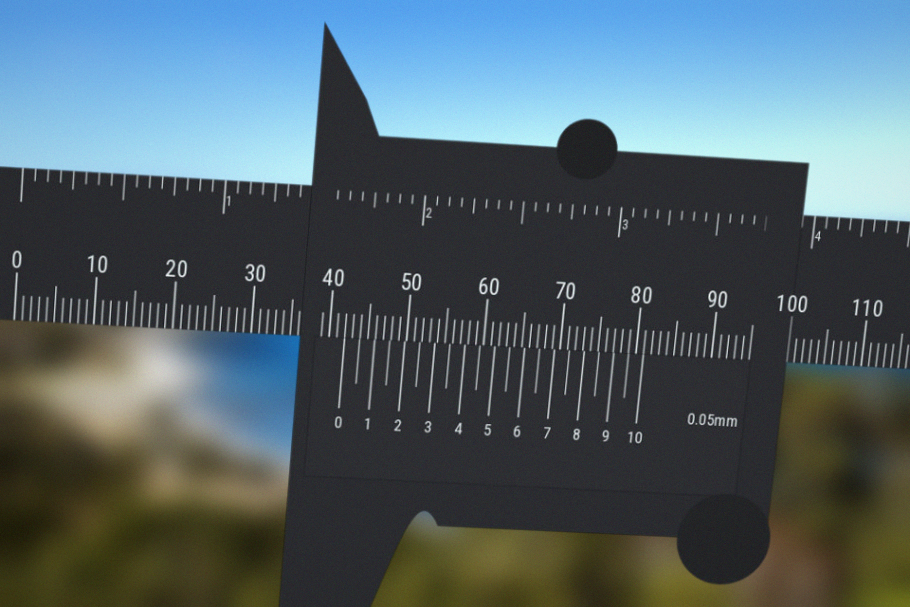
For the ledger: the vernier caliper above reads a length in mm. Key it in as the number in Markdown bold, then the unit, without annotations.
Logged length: **42.0** mm
